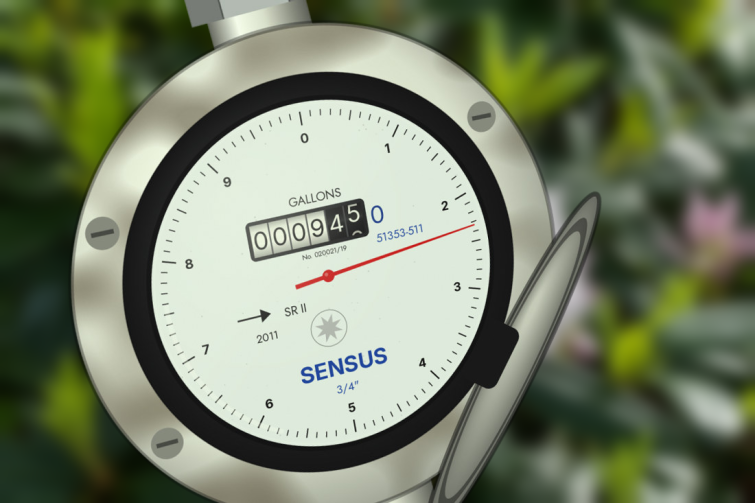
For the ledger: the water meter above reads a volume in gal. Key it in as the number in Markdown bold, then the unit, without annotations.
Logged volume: **9452.3** gal
